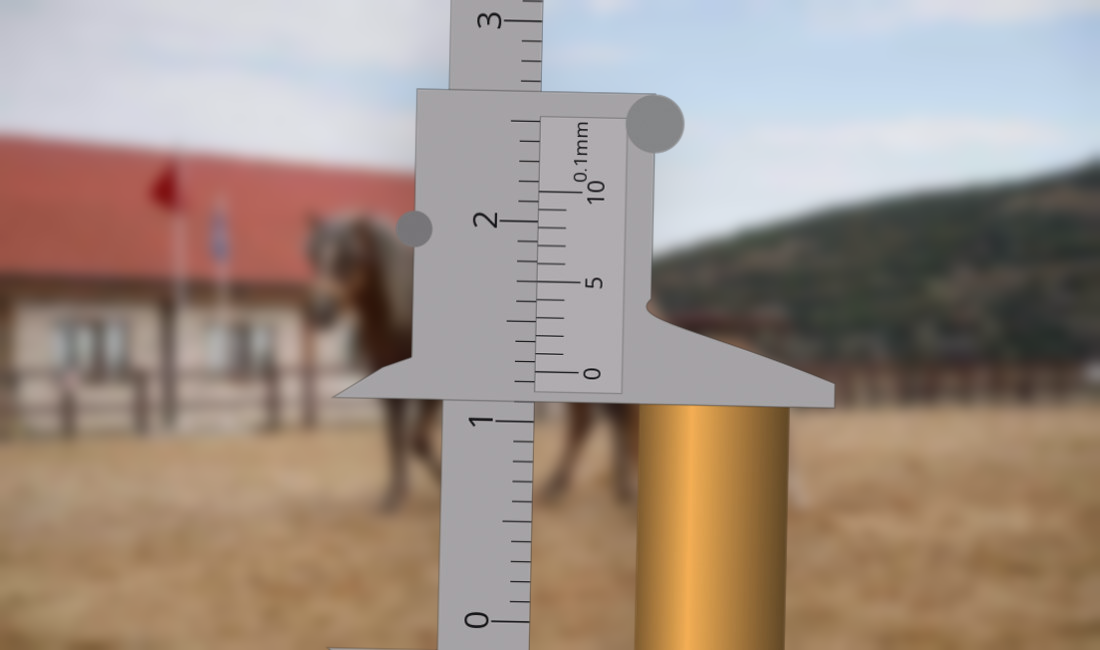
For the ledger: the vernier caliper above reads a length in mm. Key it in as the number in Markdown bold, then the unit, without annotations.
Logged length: **12.5** mm
